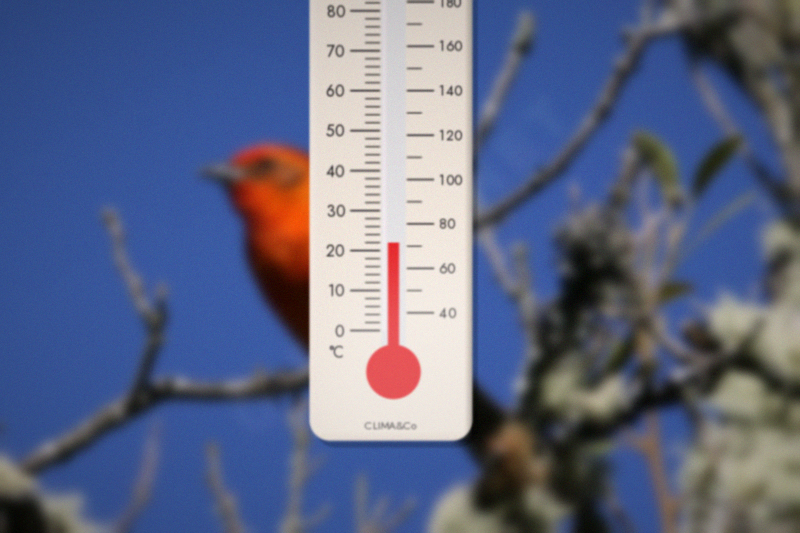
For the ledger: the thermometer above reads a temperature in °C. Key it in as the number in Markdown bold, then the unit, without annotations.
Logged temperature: **22** °C
